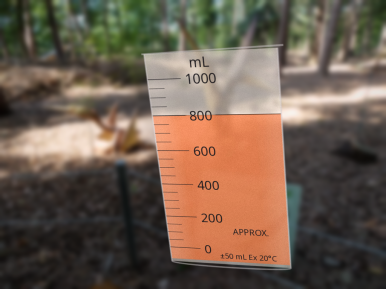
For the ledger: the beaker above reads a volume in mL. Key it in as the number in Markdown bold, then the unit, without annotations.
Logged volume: **800** mL
